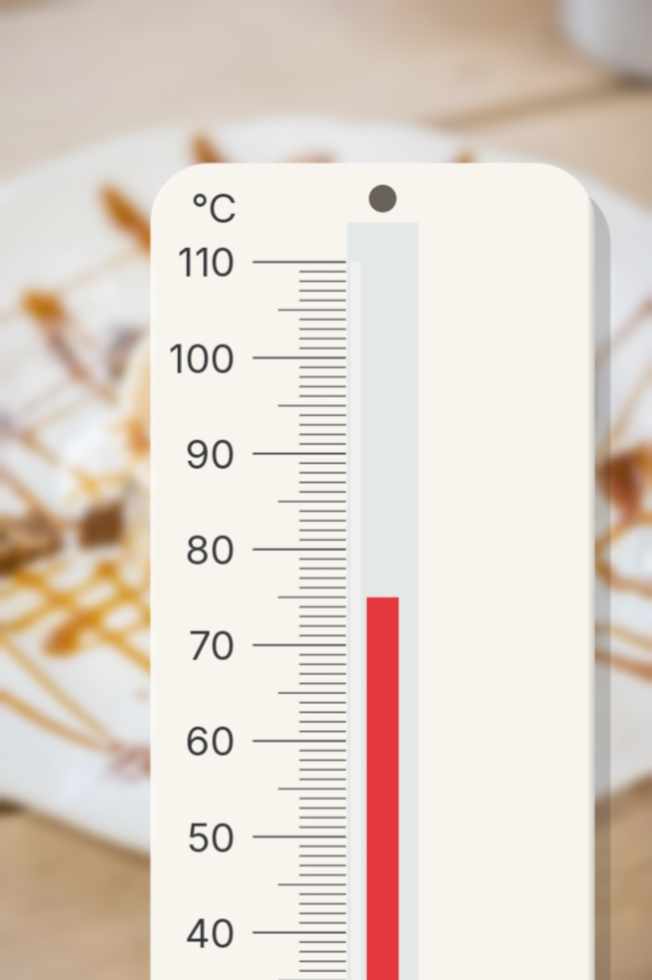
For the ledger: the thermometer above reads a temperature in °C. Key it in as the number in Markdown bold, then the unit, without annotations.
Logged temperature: **75** °C
